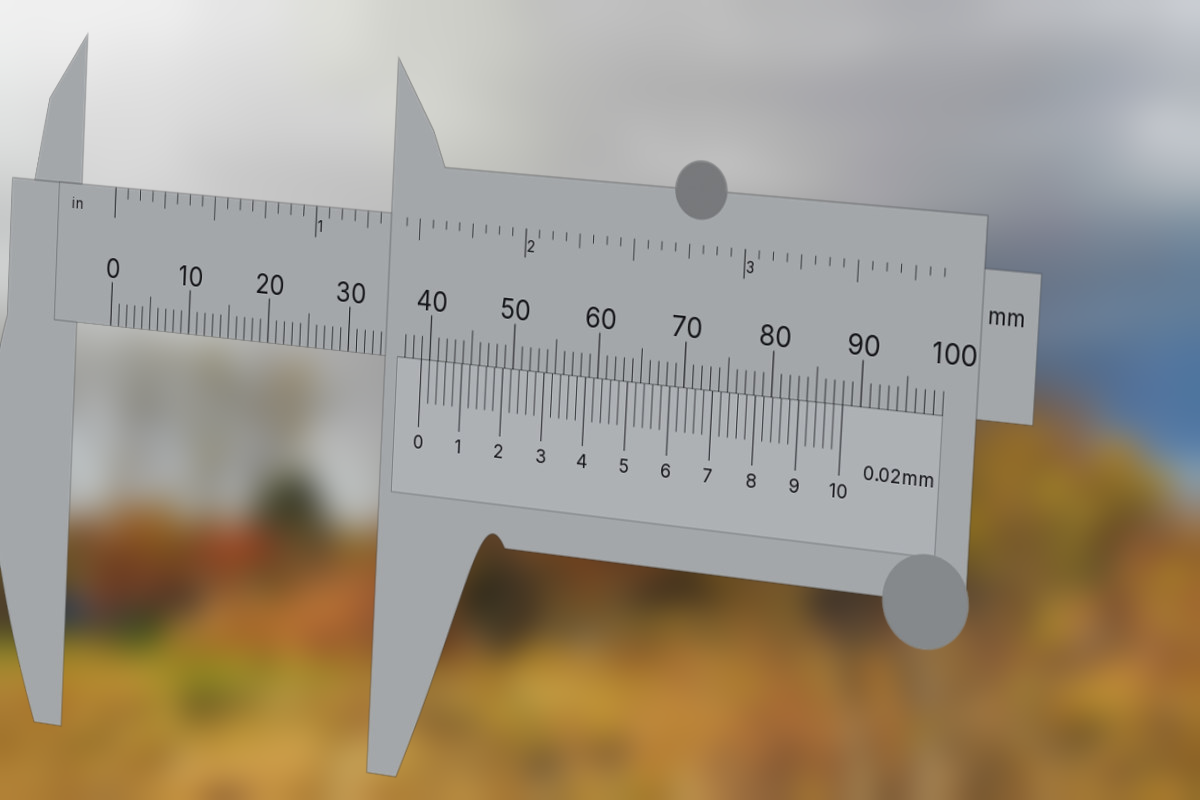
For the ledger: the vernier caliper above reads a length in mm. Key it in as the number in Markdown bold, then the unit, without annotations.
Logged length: **39.0** mm
